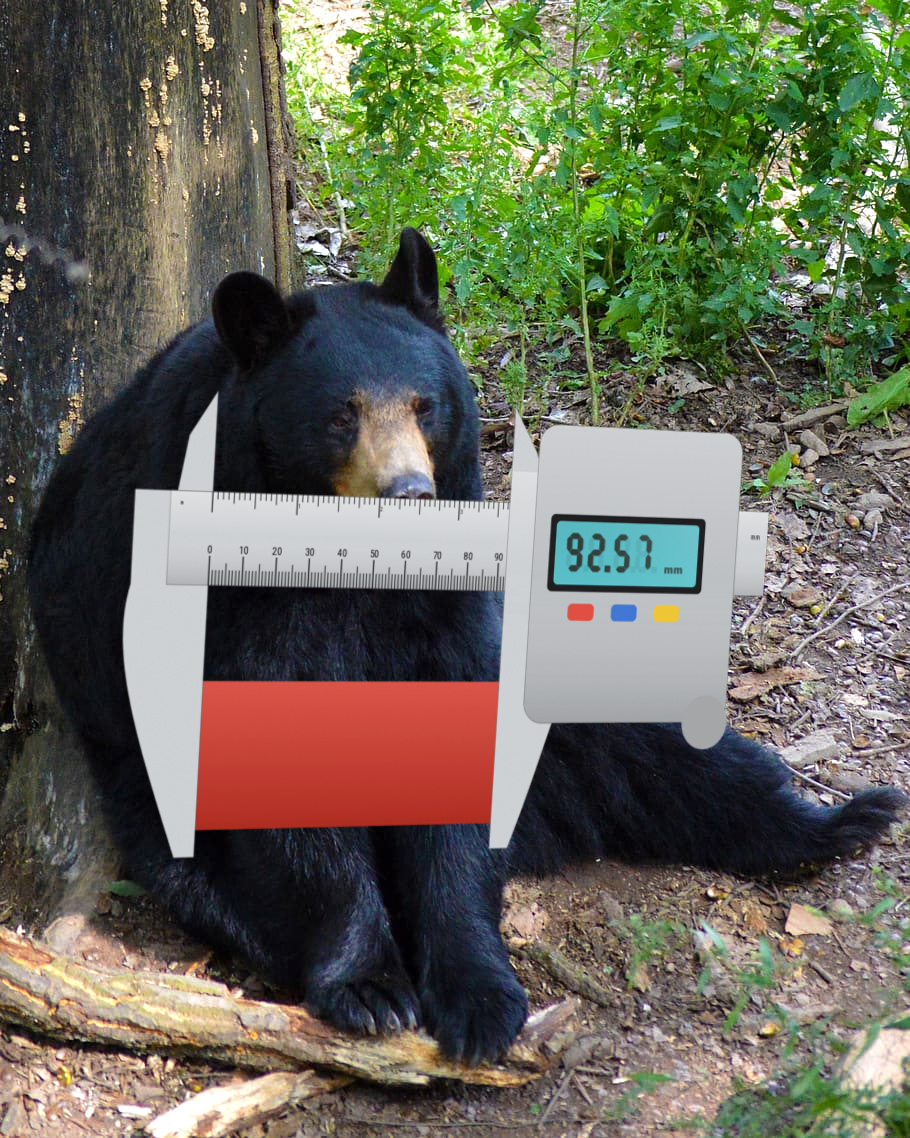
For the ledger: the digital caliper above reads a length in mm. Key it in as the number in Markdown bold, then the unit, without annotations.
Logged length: **92.57** mm
